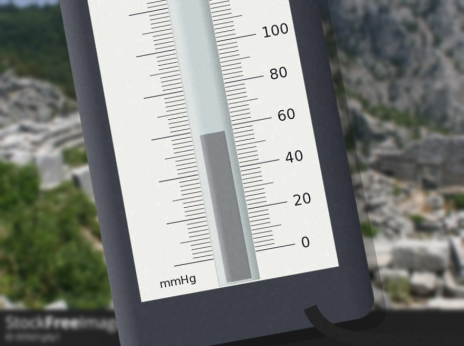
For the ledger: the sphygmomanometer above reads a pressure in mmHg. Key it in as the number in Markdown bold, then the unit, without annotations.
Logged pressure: **58** mmHg
